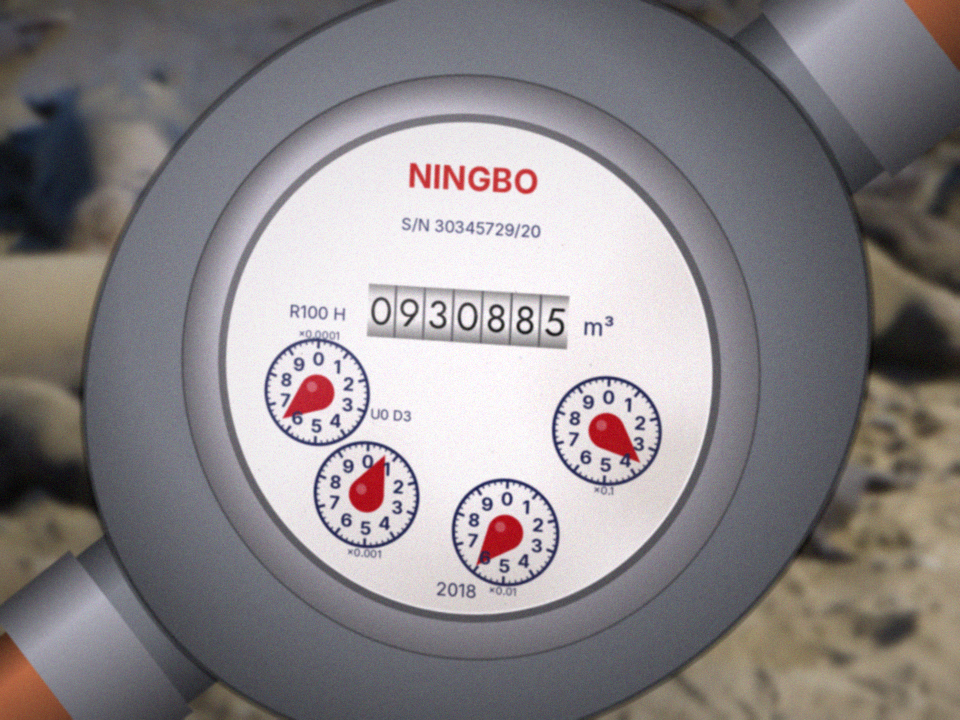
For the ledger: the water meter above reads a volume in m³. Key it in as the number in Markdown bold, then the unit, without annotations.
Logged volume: **930885.3606** m³
